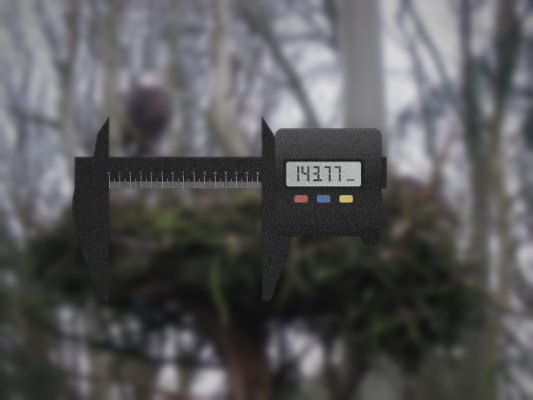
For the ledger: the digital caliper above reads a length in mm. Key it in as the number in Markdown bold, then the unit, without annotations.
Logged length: **143.77** mm
